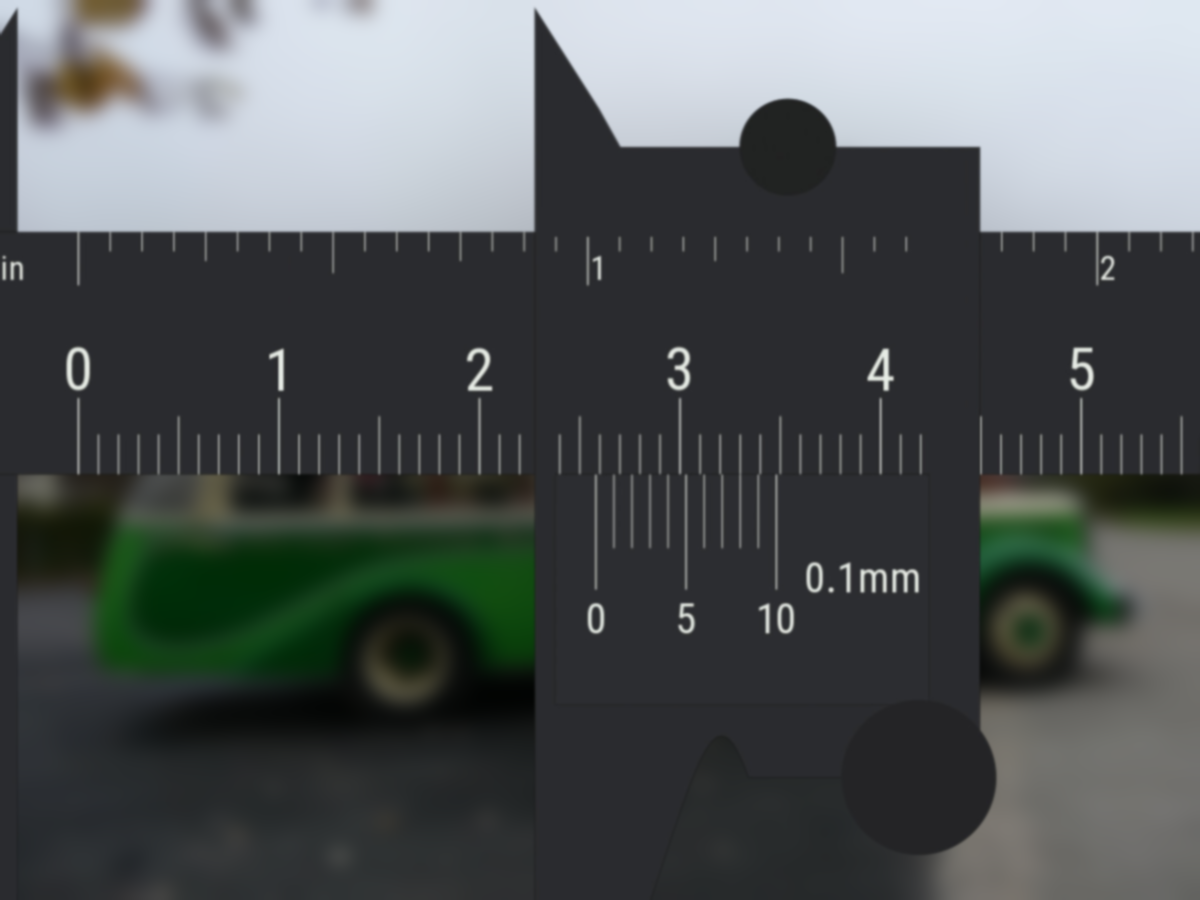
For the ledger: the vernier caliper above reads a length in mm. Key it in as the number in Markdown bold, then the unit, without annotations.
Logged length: **25.8** mm
